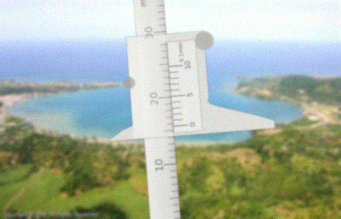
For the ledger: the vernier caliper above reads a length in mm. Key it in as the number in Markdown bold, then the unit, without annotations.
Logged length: **15.6** mm
